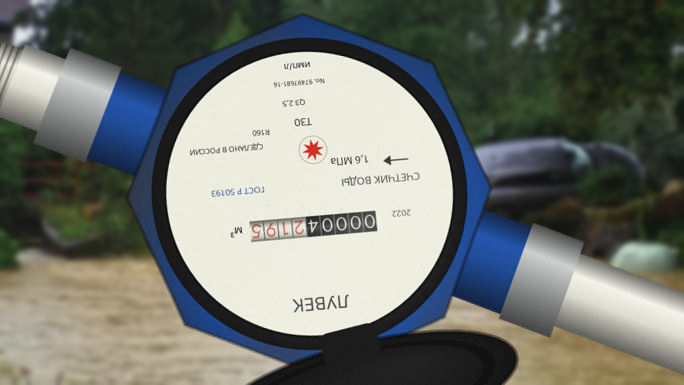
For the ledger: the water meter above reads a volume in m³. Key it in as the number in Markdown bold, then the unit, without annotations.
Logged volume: **4.2195** m³
